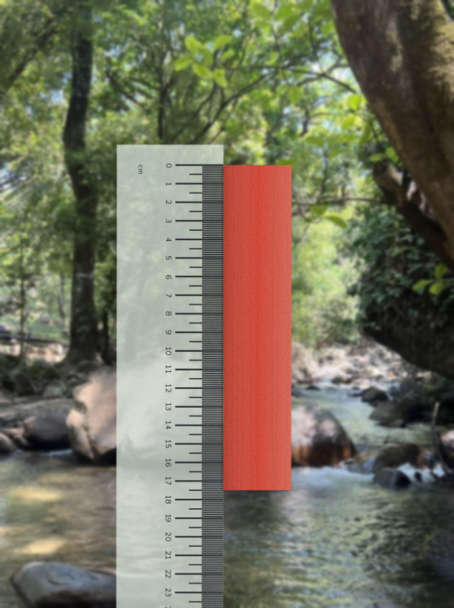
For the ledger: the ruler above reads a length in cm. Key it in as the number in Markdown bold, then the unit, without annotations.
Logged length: **17.5** cm
